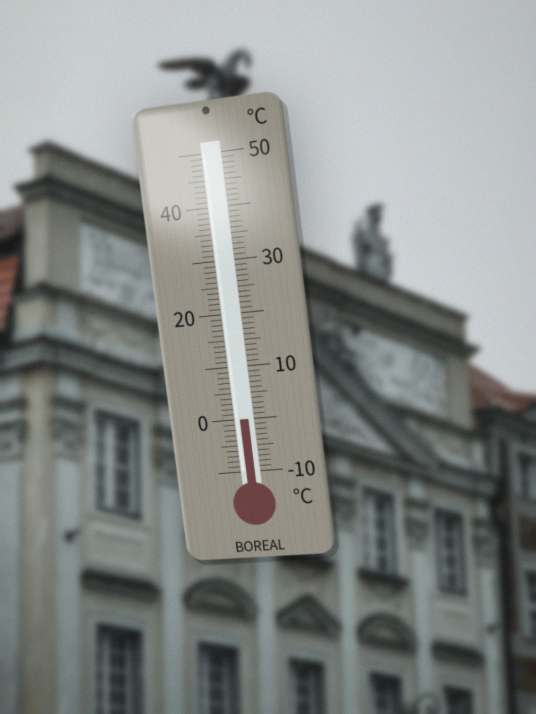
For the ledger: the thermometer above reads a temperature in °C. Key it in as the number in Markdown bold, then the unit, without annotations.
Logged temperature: **0** °C
